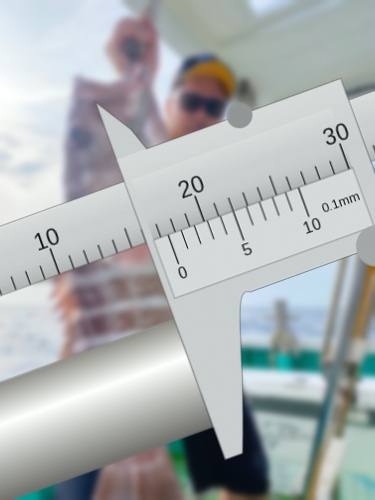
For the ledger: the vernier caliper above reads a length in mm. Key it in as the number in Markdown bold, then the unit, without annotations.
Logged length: **17.5** mm
